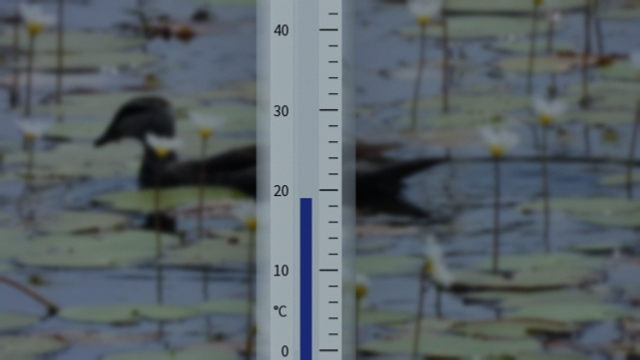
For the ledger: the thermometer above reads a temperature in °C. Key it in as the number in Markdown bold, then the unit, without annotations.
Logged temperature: **19** °C
